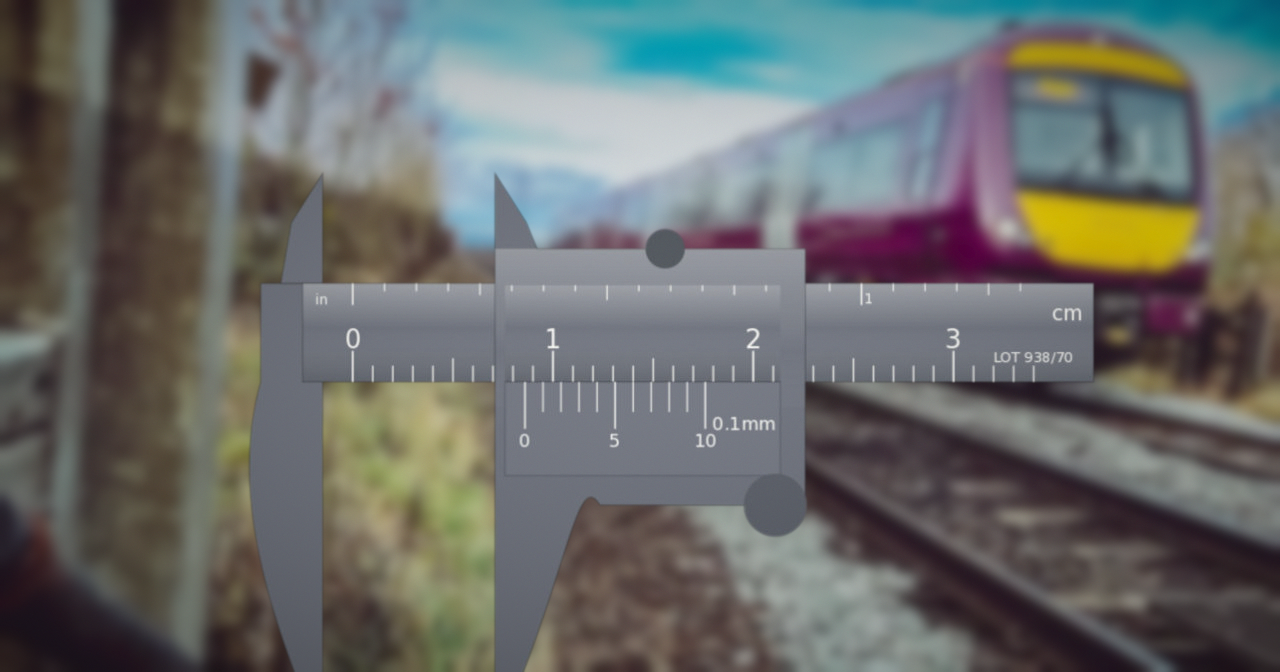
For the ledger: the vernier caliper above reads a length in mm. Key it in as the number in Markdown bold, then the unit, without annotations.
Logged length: **8.6** mm
